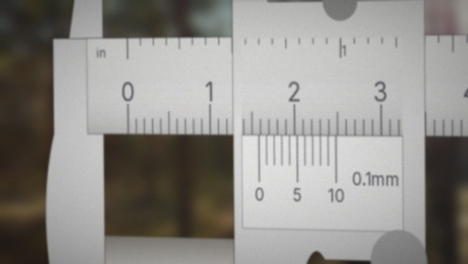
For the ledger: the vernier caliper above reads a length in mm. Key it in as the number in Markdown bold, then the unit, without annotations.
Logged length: **15.8** mm
